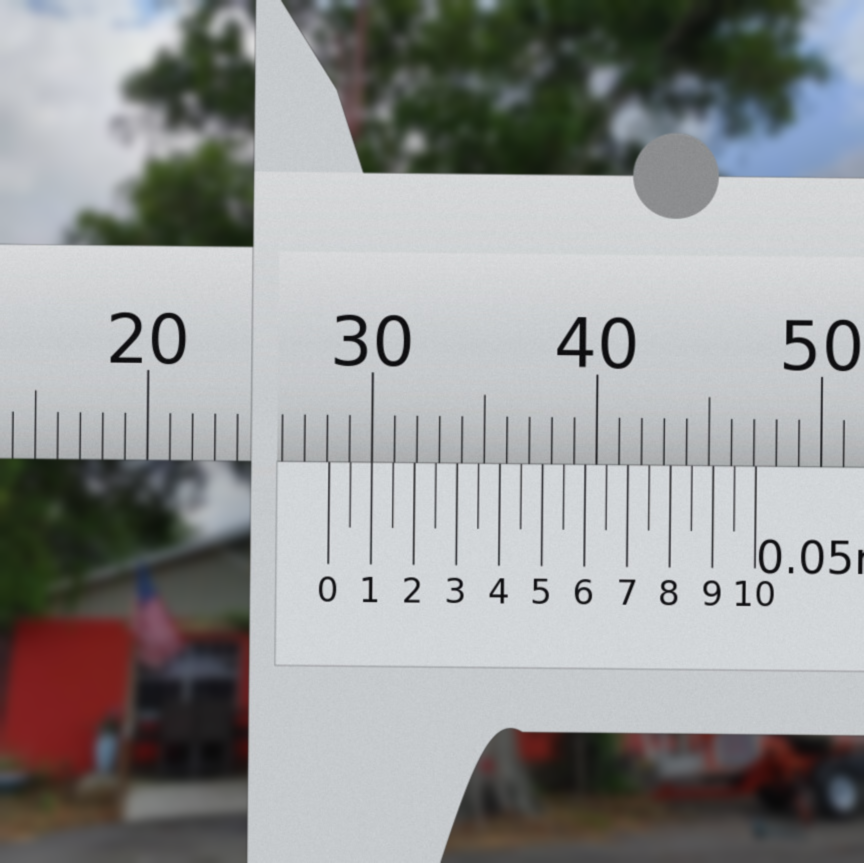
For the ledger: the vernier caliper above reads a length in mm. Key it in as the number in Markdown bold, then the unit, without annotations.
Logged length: **28.1** mm
